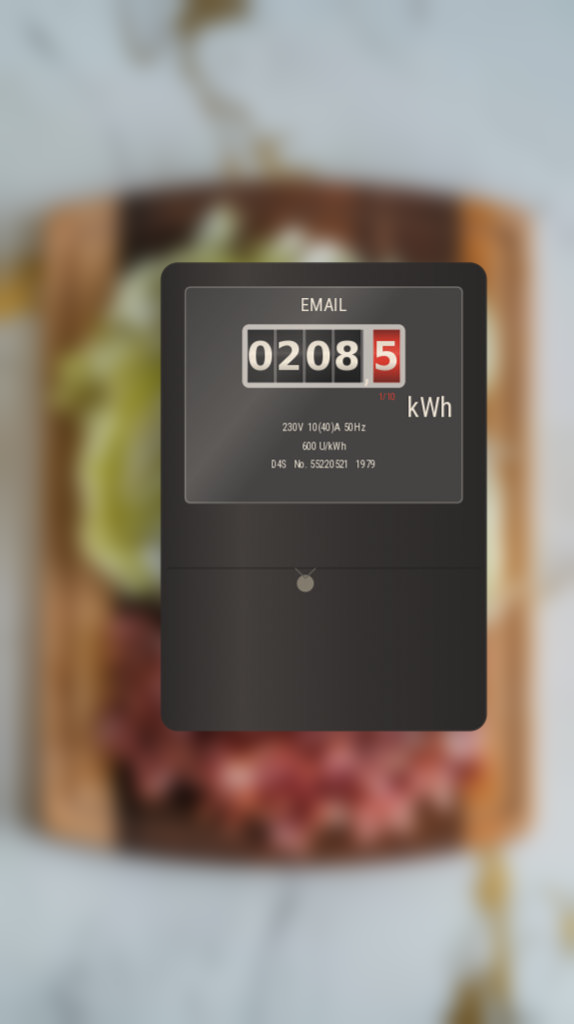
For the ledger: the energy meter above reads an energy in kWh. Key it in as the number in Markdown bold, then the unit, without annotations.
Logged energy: **208.5** kWh
